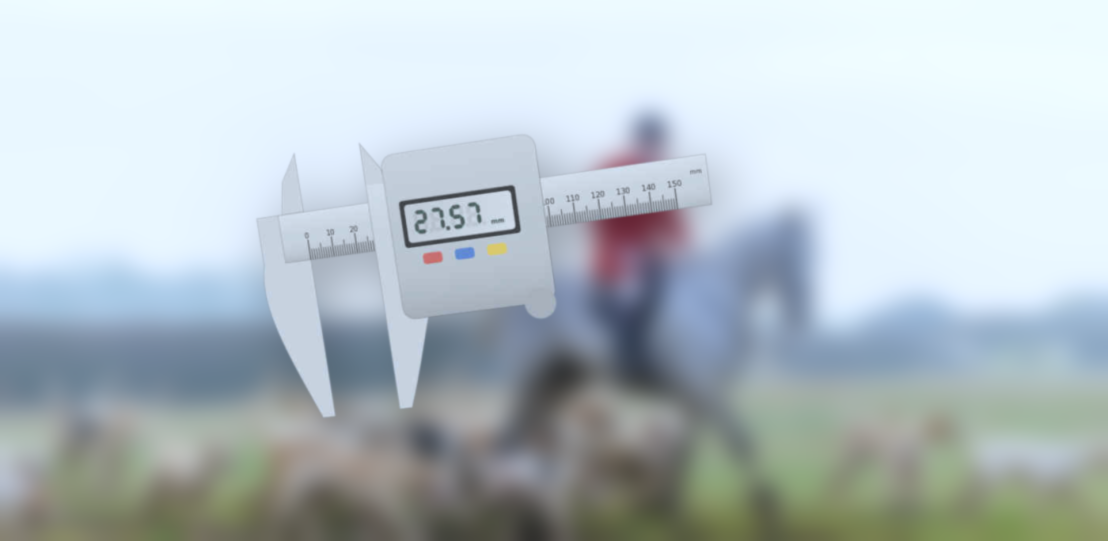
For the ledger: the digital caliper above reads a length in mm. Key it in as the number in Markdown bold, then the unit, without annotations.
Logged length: **27.57** mm
